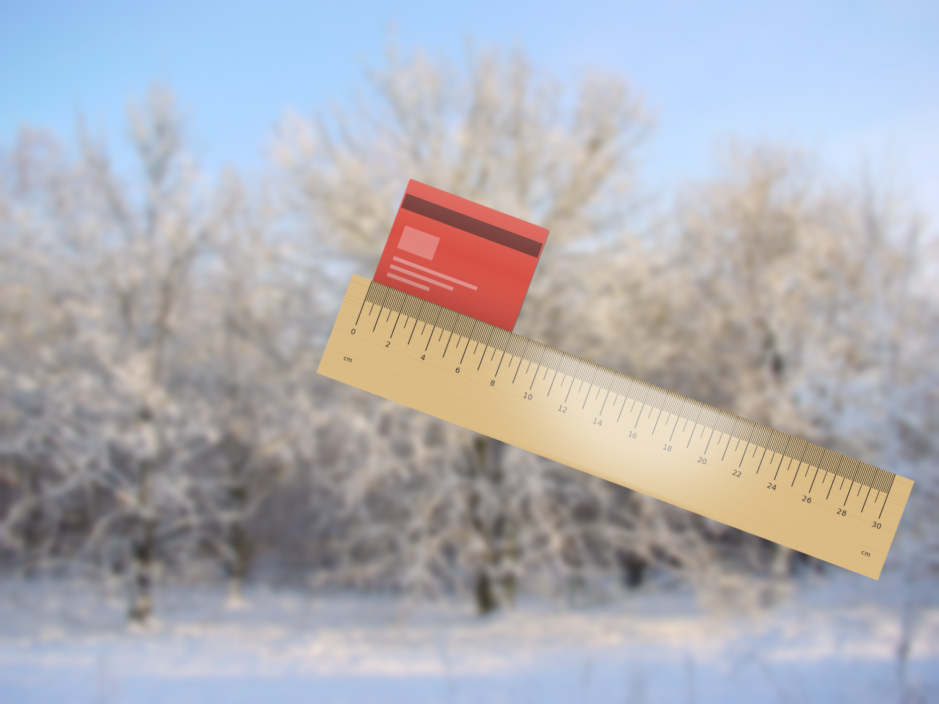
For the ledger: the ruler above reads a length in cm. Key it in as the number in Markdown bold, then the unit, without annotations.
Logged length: **8** cm
